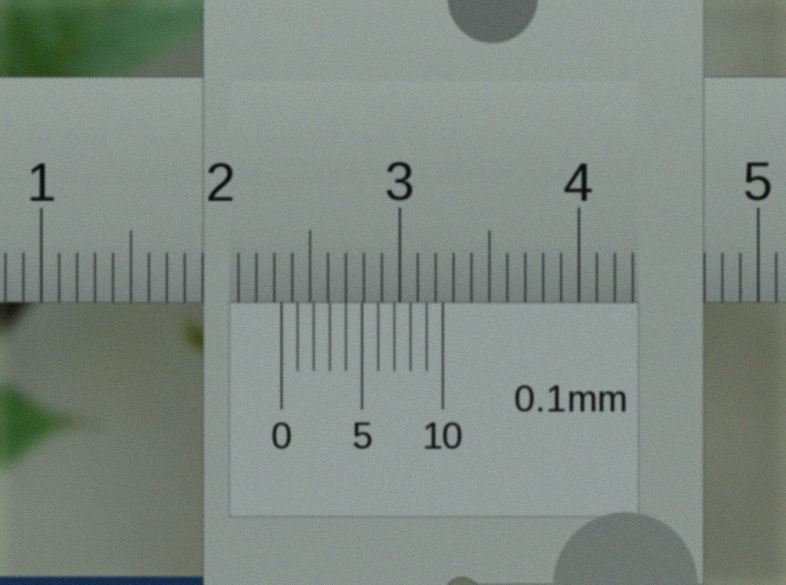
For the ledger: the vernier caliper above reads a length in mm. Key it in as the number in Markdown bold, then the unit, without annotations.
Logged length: **23.4** mm
